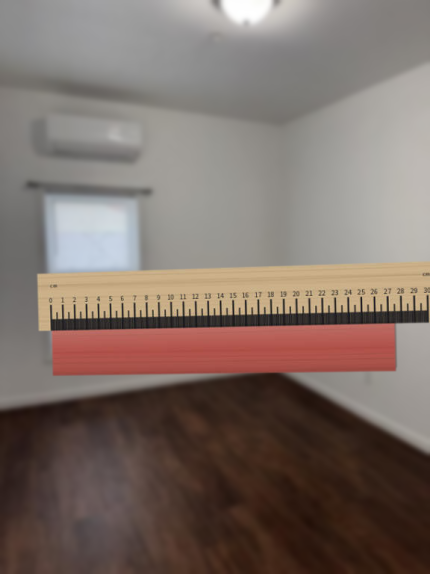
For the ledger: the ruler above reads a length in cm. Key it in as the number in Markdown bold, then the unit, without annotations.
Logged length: **27.5** cm
